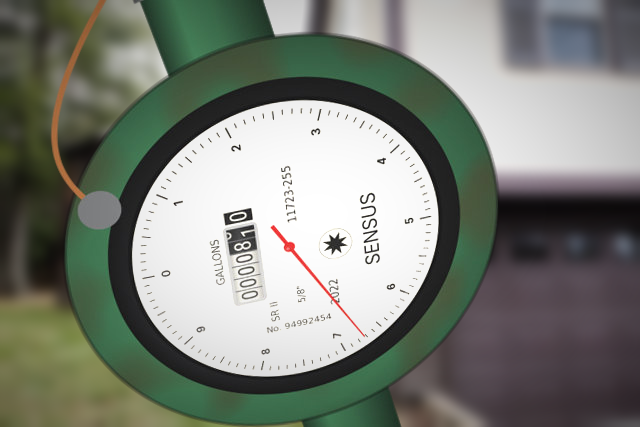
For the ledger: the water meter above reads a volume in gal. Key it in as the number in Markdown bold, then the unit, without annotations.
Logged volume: **806.7** gal
